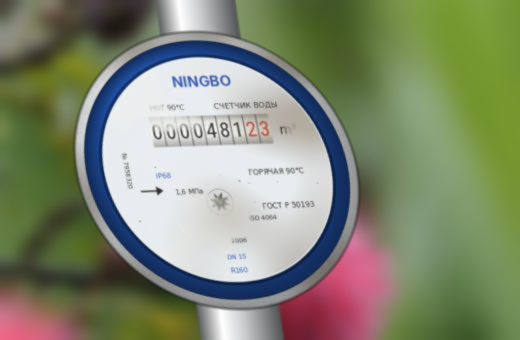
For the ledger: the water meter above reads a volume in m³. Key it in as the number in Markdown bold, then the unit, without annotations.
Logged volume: **481.23** m³
